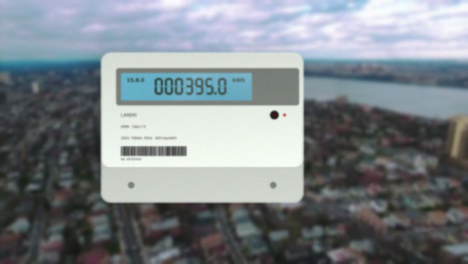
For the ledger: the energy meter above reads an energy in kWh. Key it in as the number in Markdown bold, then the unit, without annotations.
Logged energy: **395.0** kWh
